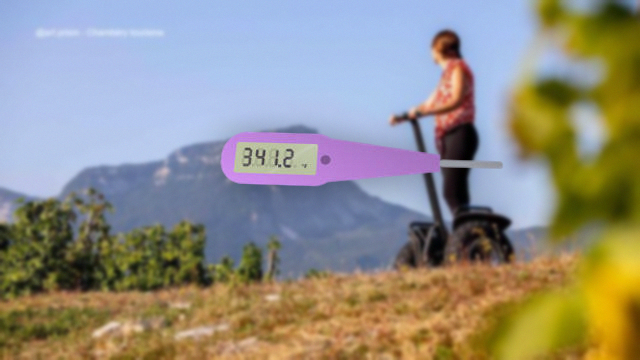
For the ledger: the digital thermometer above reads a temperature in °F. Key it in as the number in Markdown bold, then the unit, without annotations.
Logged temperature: **341.2** °F
